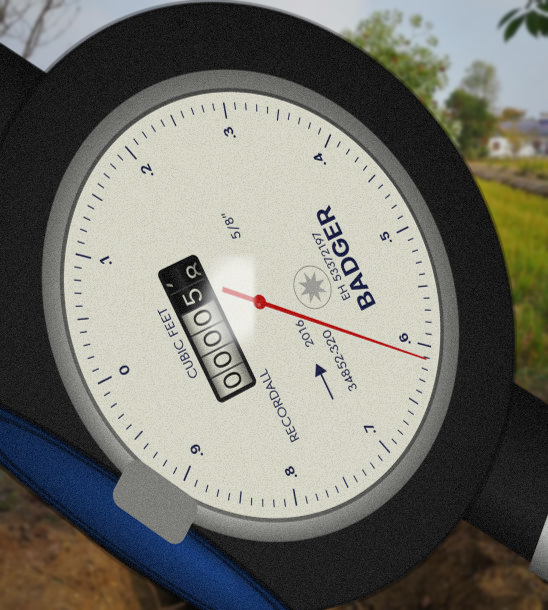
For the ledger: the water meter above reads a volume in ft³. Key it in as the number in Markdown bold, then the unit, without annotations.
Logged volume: **57.61** ft³
